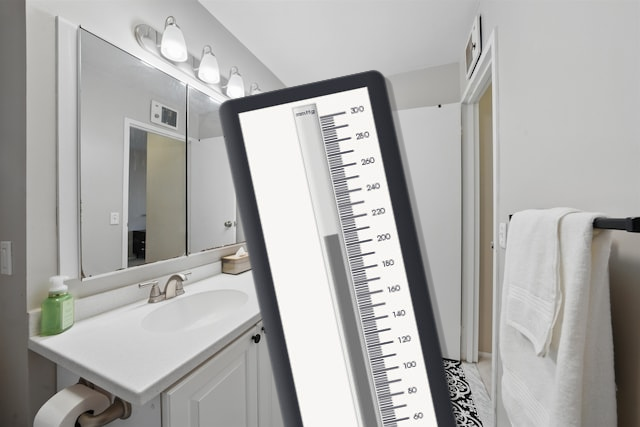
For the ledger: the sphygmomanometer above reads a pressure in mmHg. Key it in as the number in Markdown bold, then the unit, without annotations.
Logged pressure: **210** mmHg
